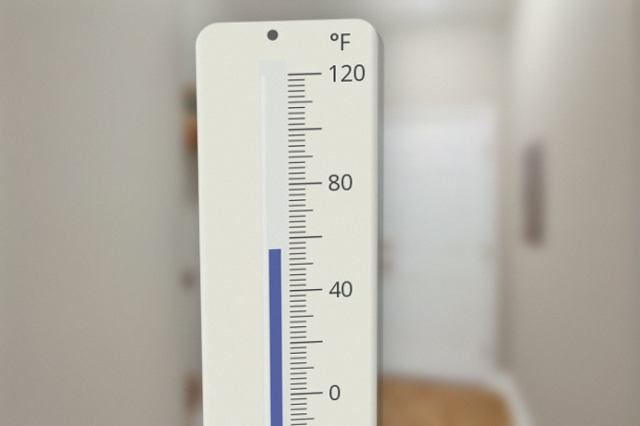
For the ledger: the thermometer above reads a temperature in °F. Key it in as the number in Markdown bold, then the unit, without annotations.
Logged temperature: **56** °F
